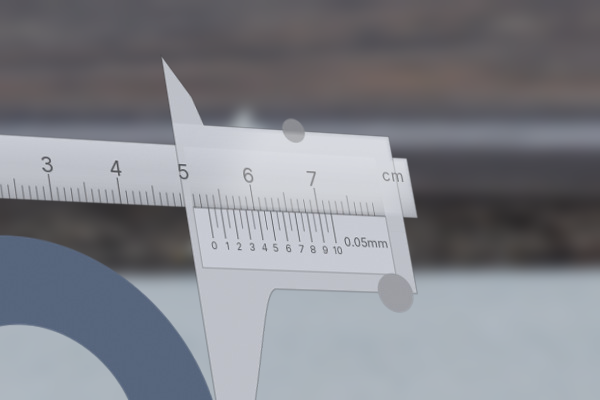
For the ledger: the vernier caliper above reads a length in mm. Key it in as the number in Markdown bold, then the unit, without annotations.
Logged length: **53.0** mm
